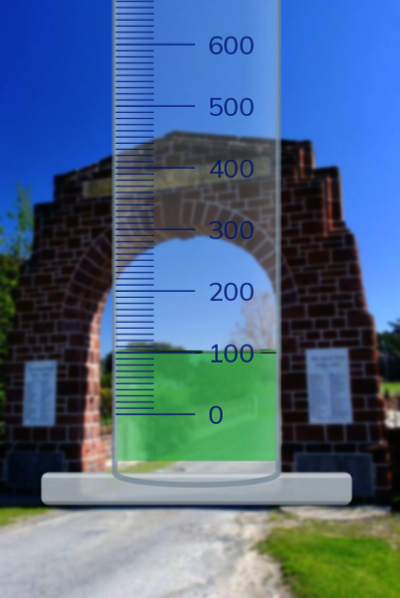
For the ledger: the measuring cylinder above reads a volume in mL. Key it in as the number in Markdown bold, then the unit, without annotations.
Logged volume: **100** mL
